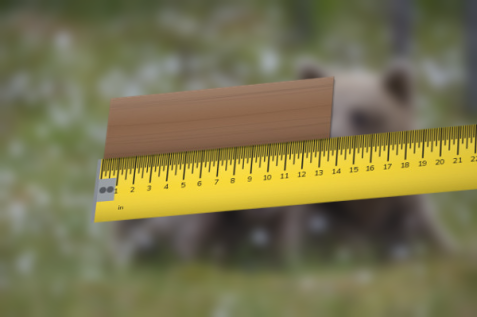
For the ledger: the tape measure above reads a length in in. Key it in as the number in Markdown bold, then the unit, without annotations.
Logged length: **13.5** in
